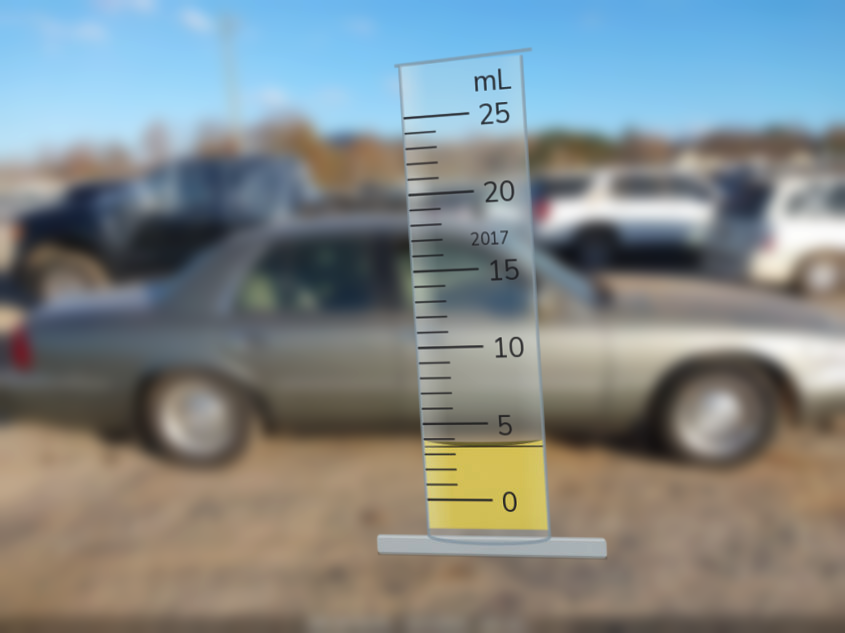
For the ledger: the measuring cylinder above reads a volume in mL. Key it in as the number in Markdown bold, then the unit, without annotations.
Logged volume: **3.5** mL
